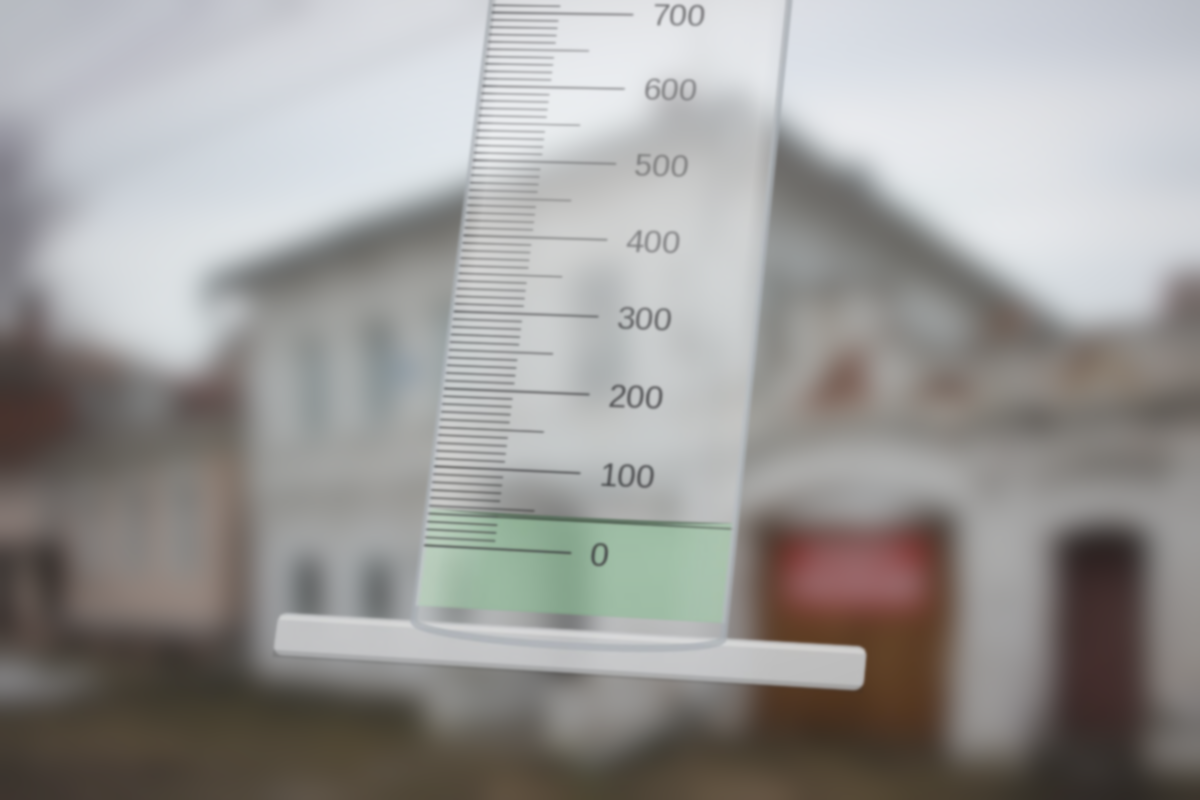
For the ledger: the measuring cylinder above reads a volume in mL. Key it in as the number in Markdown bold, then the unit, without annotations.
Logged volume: **40** mL
